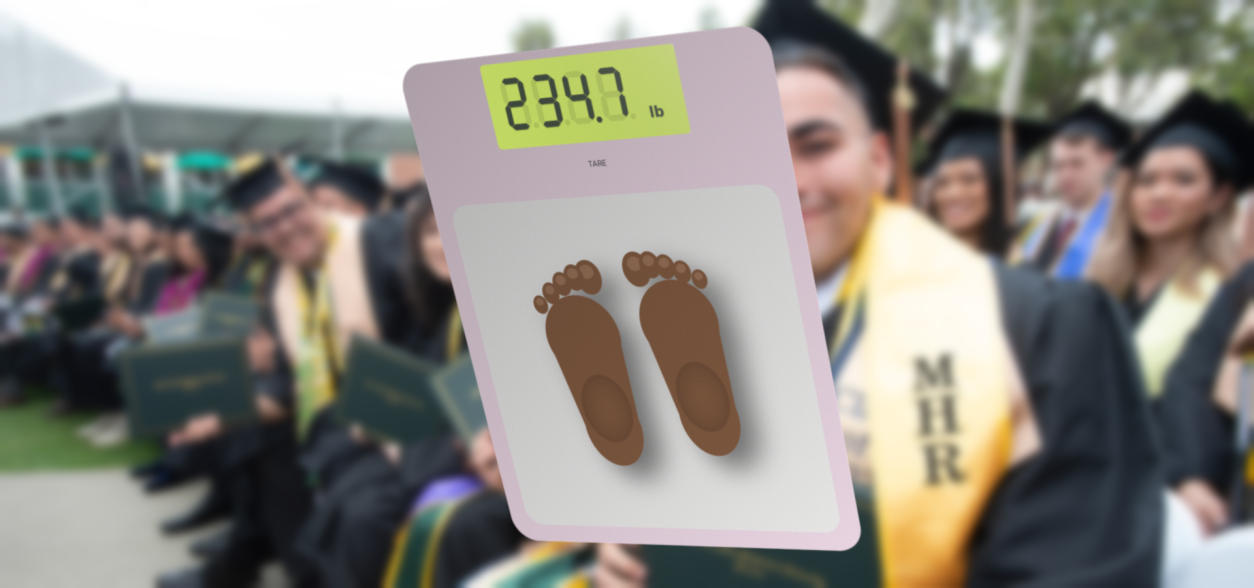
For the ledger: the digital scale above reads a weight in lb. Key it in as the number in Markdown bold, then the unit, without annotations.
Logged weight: **234.7** lb
